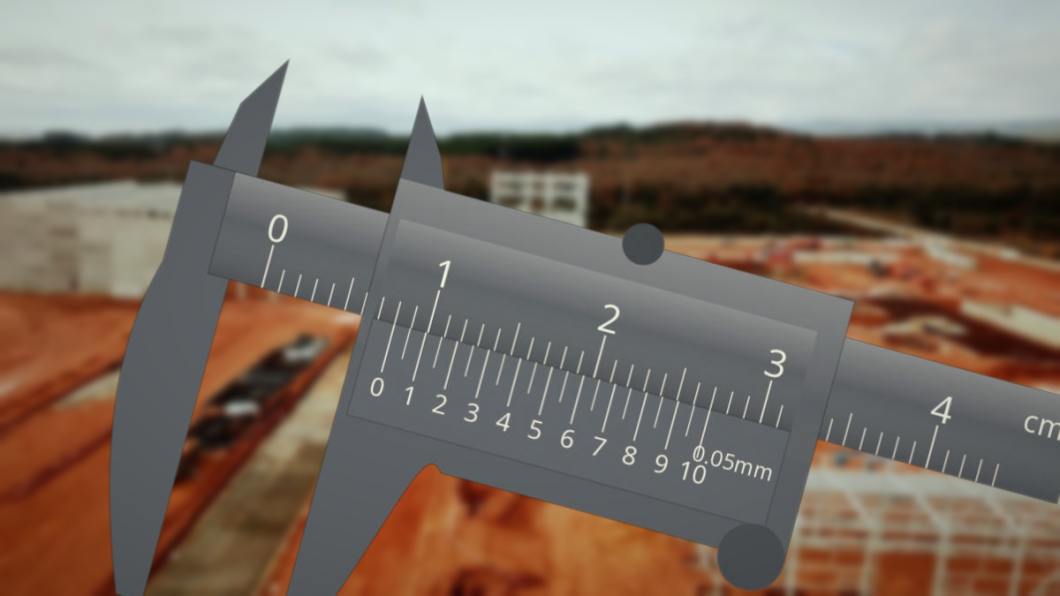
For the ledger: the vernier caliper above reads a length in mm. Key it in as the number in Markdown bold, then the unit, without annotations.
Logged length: **8.0** mm
